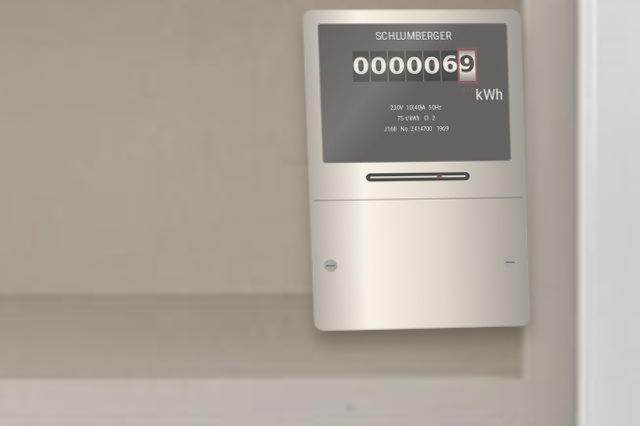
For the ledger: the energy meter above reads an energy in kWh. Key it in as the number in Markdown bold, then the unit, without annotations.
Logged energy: **6.9** kWh
